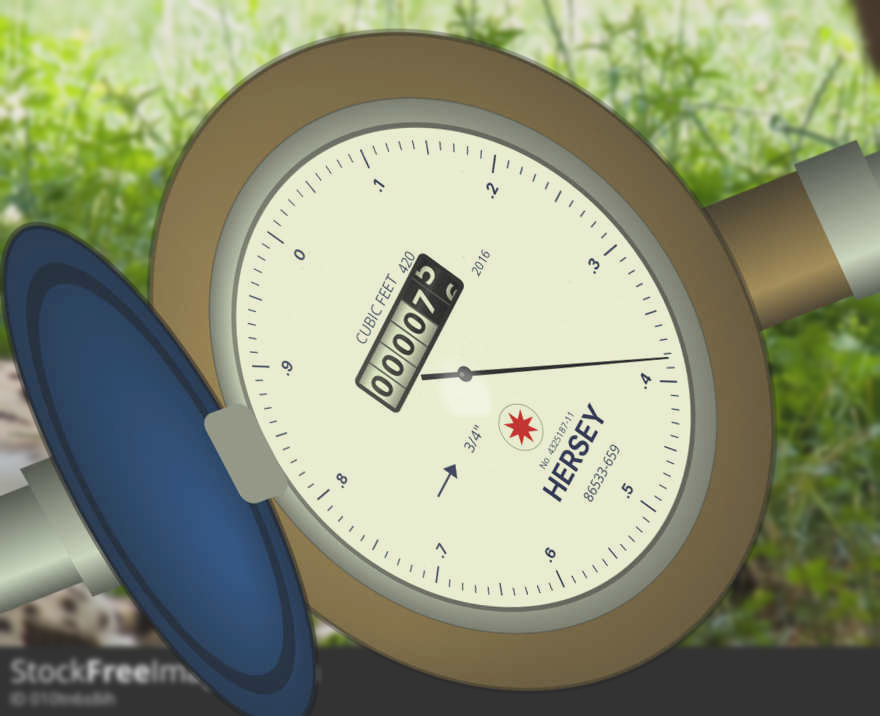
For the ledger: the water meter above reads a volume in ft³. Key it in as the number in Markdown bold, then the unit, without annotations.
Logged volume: **75.38** ft³
